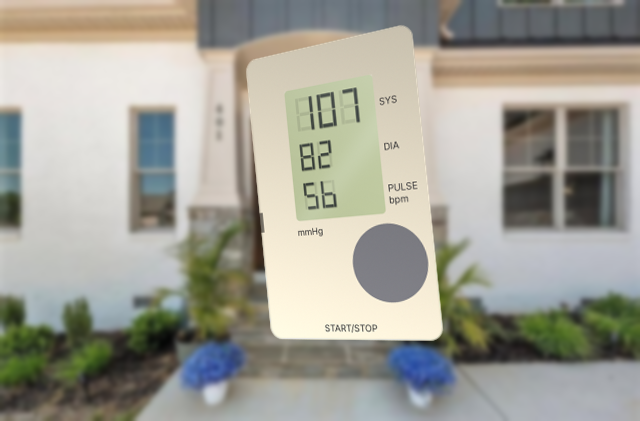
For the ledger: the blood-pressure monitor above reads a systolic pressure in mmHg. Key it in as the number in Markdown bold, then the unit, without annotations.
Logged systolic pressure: **107** mmHg
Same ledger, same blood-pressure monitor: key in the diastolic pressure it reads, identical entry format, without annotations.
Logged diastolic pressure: **82** mmHg
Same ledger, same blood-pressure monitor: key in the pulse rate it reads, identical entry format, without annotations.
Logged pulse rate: **56** bpm
